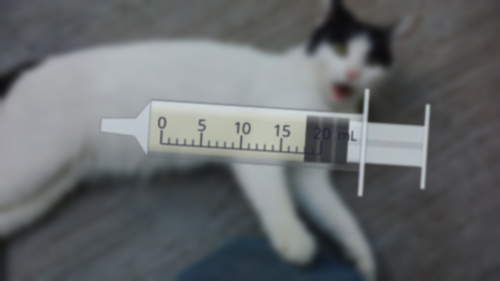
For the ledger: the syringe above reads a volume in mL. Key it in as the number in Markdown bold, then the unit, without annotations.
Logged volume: **18** mL
